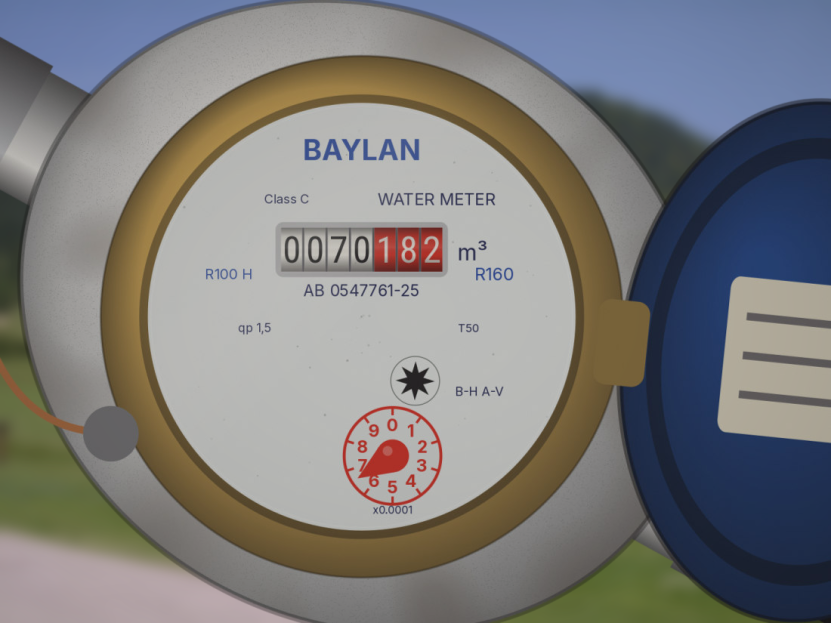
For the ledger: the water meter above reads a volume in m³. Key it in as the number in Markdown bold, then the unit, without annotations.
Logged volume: **70.1826** m³
